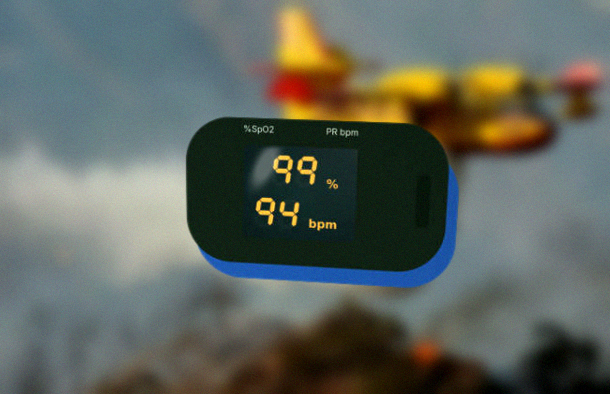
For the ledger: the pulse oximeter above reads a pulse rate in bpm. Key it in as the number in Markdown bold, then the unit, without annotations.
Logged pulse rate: **94** bpm
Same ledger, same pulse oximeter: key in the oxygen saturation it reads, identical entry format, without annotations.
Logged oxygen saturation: **99** %
